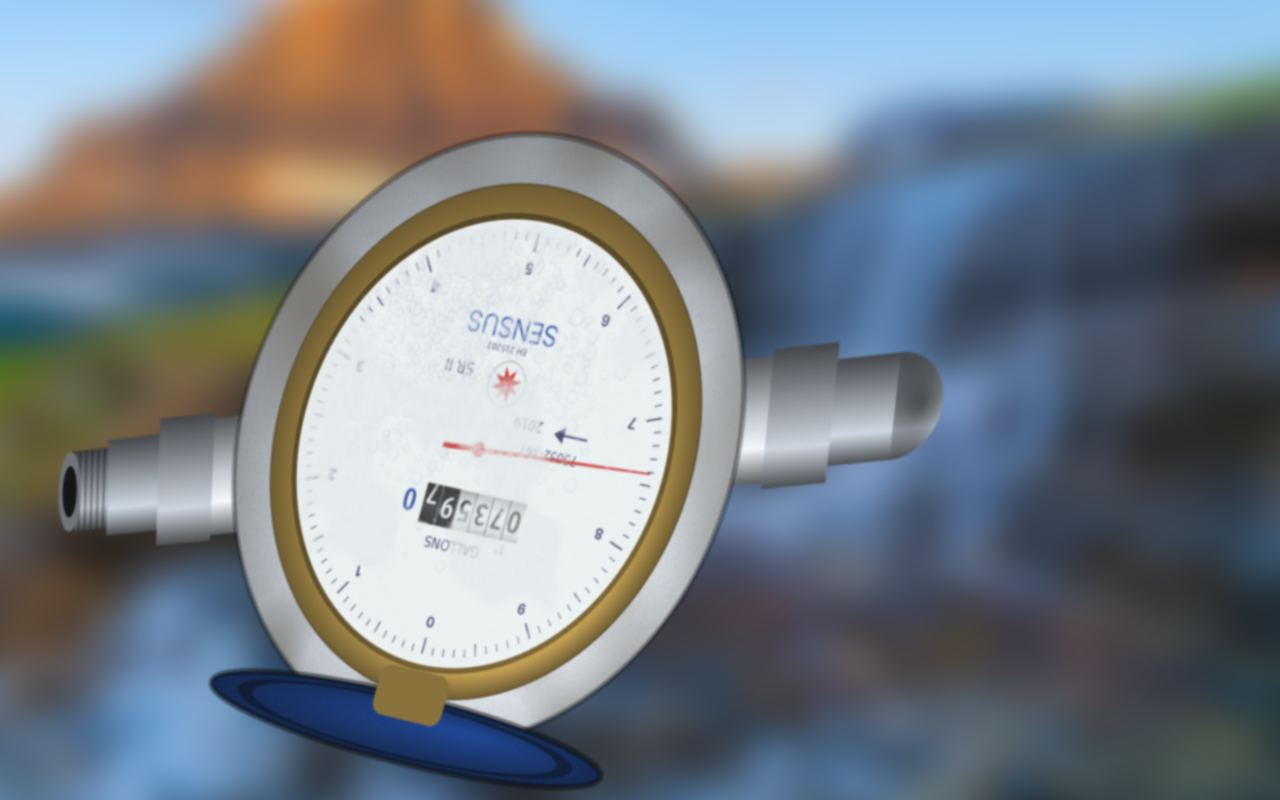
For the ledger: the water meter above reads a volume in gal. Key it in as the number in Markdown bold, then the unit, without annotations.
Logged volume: **735967.4** gal
